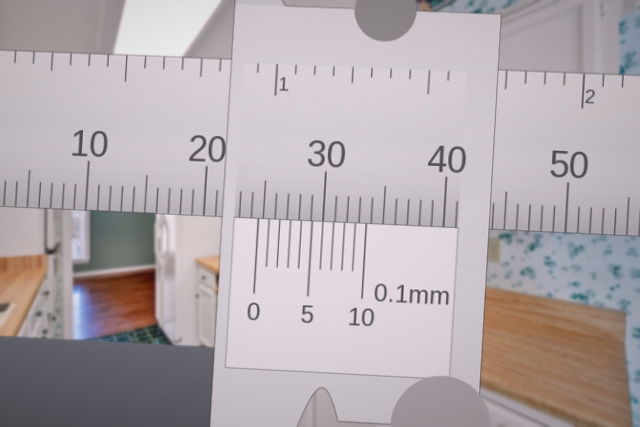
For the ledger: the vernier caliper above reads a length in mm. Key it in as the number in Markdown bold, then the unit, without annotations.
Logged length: **24.6** mm
